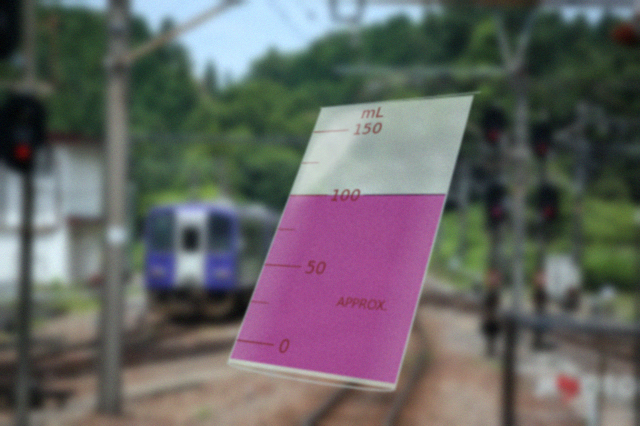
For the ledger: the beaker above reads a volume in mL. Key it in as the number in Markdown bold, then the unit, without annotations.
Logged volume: **100** mL
